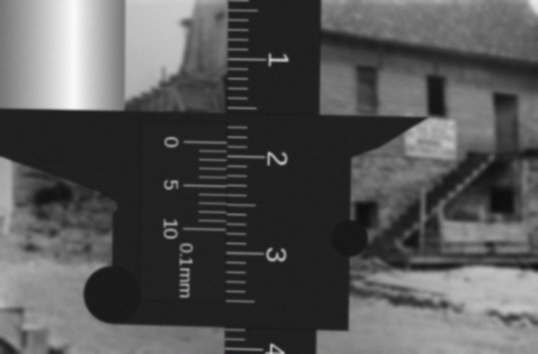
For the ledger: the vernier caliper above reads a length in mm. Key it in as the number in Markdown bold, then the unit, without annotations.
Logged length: **18.6** mm
